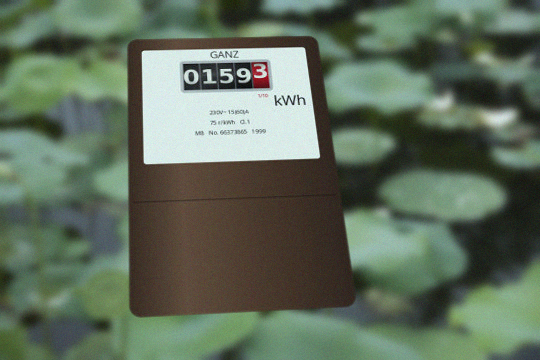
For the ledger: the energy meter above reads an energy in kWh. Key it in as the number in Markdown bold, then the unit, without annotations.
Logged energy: **159.3** kWh
